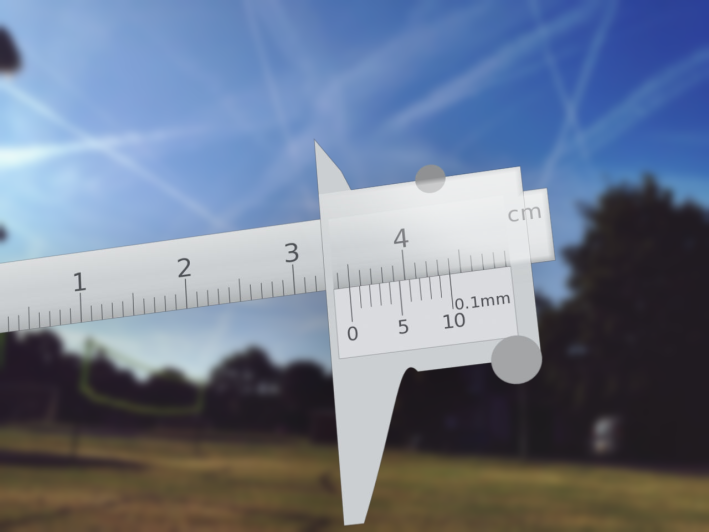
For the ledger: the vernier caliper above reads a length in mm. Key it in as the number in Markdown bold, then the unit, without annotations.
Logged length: **35.0** mm
